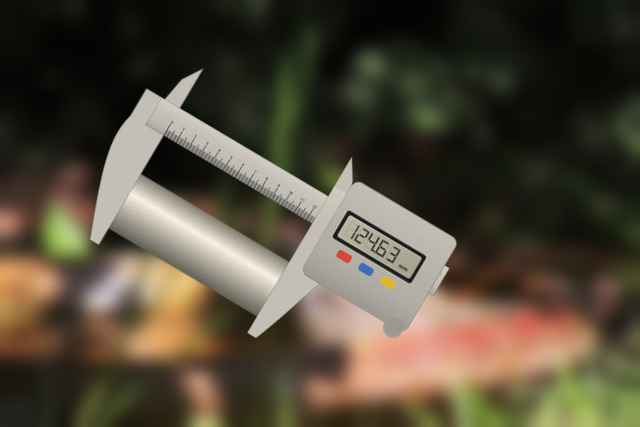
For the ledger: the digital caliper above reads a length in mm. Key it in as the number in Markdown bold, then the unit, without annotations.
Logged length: **124.63** mm
